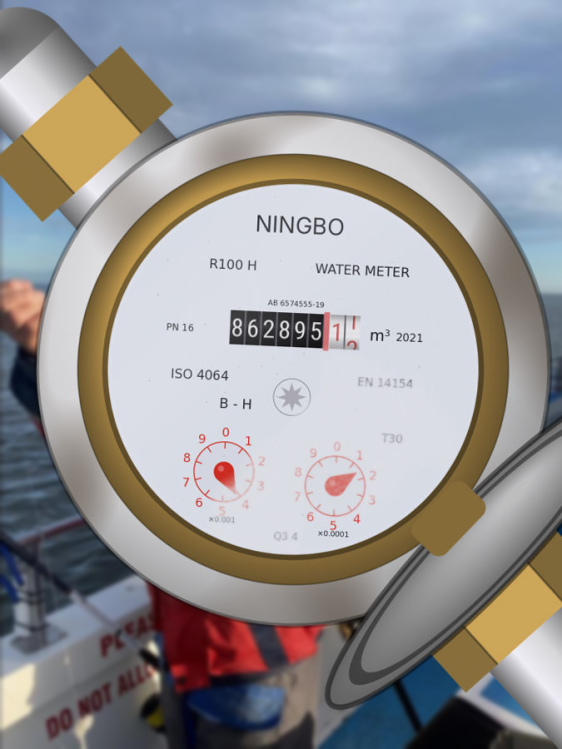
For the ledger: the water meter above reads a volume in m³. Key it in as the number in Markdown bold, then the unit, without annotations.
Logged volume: **862895.1141** m³
